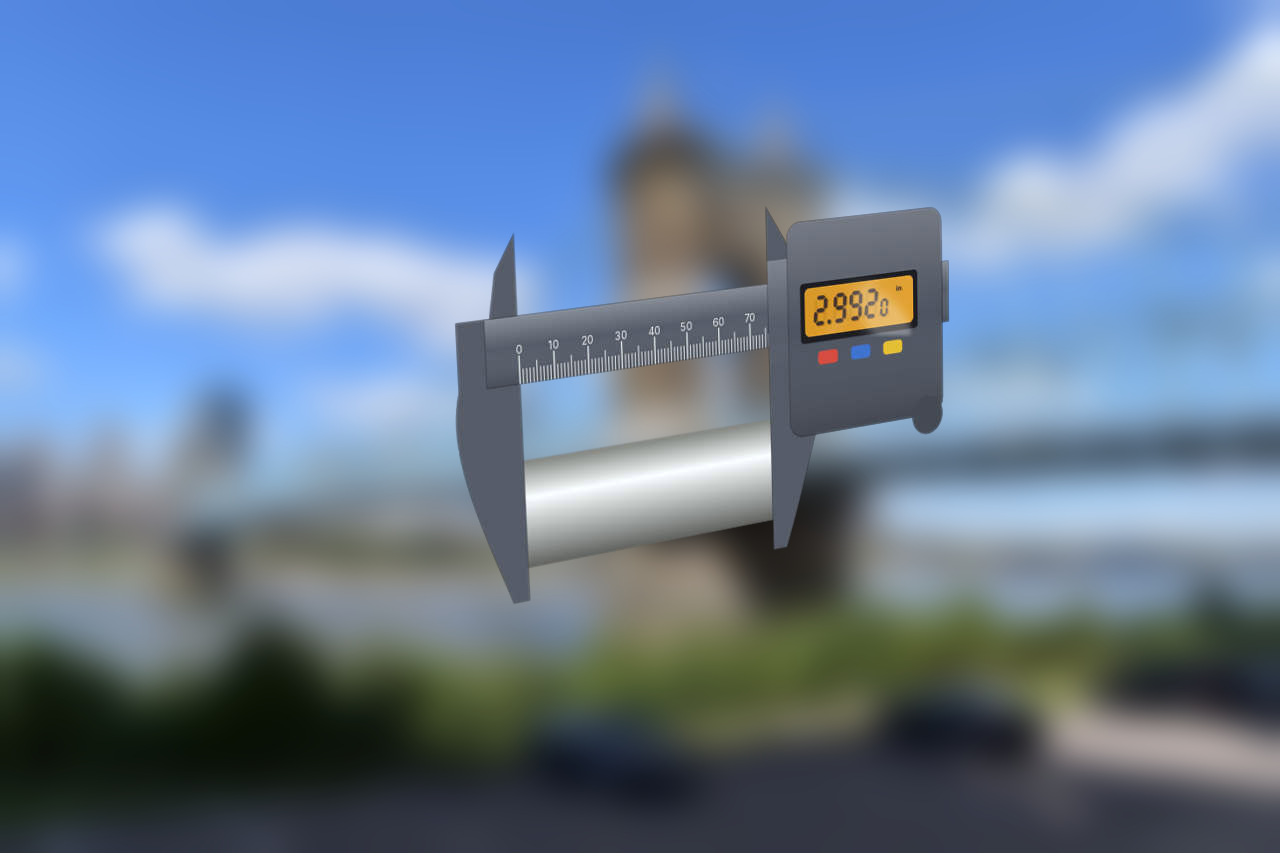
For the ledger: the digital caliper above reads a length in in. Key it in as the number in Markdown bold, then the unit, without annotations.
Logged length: **2.9920** in
